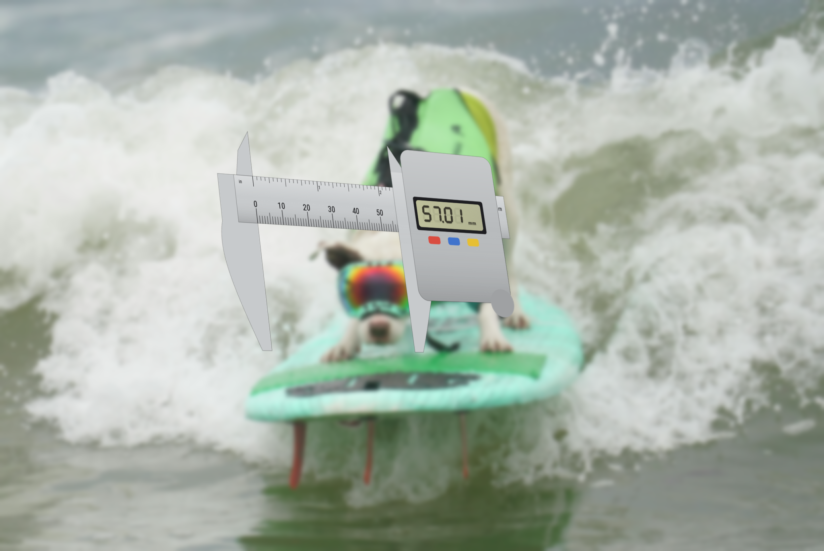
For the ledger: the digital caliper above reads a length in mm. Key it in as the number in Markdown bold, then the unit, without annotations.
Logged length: **57.01** mm
